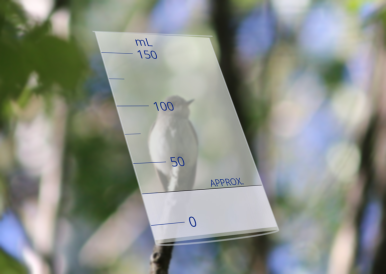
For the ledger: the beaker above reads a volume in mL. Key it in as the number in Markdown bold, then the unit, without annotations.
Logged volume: **25** mL
